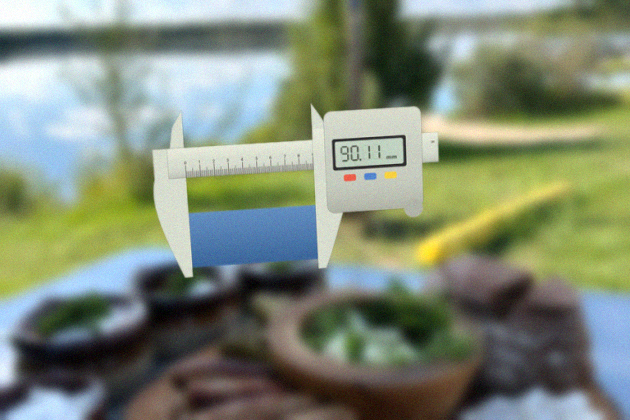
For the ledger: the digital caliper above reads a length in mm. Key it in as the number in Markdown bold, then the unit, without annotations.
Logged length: **90.11** mm
